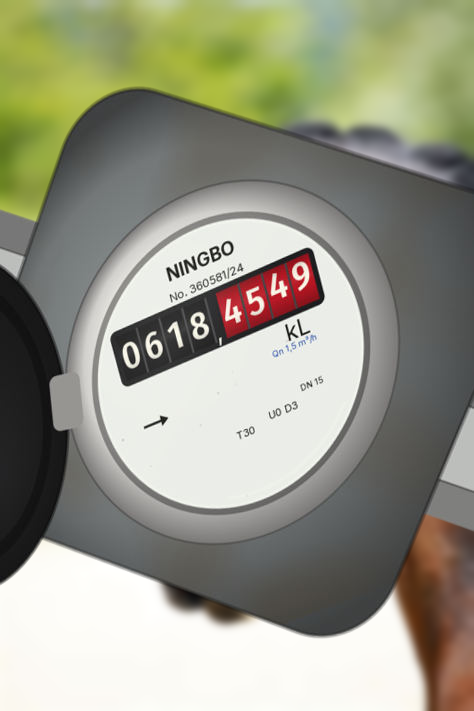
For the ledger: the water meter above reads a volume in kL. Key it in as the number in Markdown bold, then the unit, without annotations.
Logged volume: **618.4549** kL
